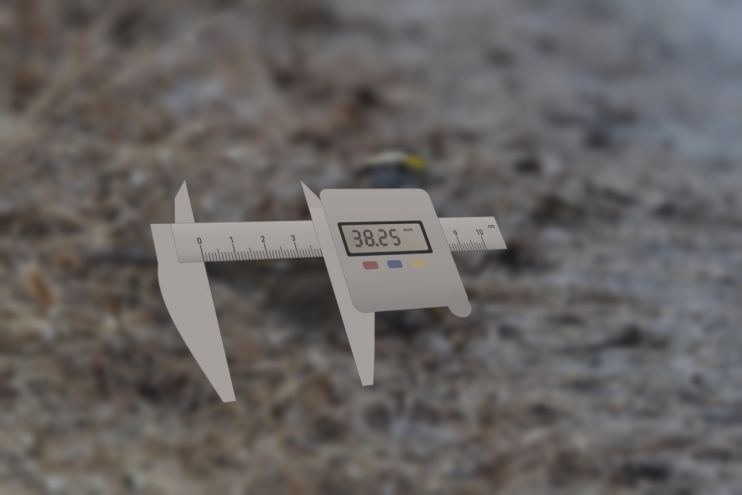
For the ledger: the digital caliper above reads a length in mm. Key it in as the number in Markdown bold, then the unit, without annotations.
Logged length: **38.25** mm
